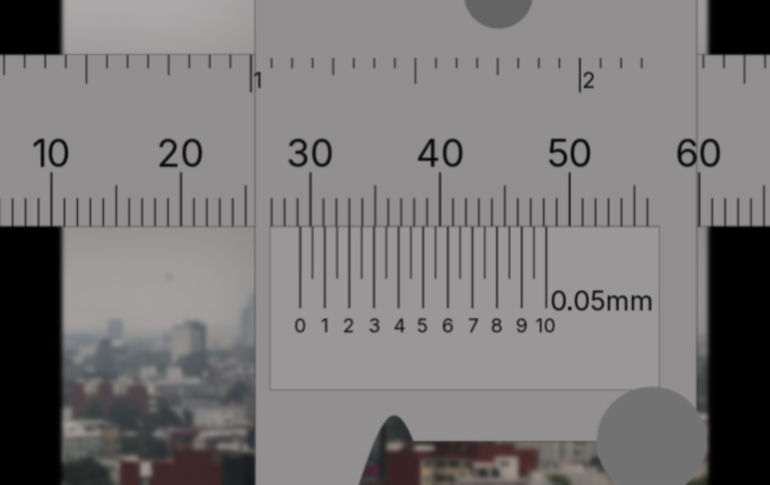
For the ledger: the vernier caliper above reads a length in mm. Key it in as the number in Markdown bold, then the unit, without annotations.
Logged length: **29.2** mm
